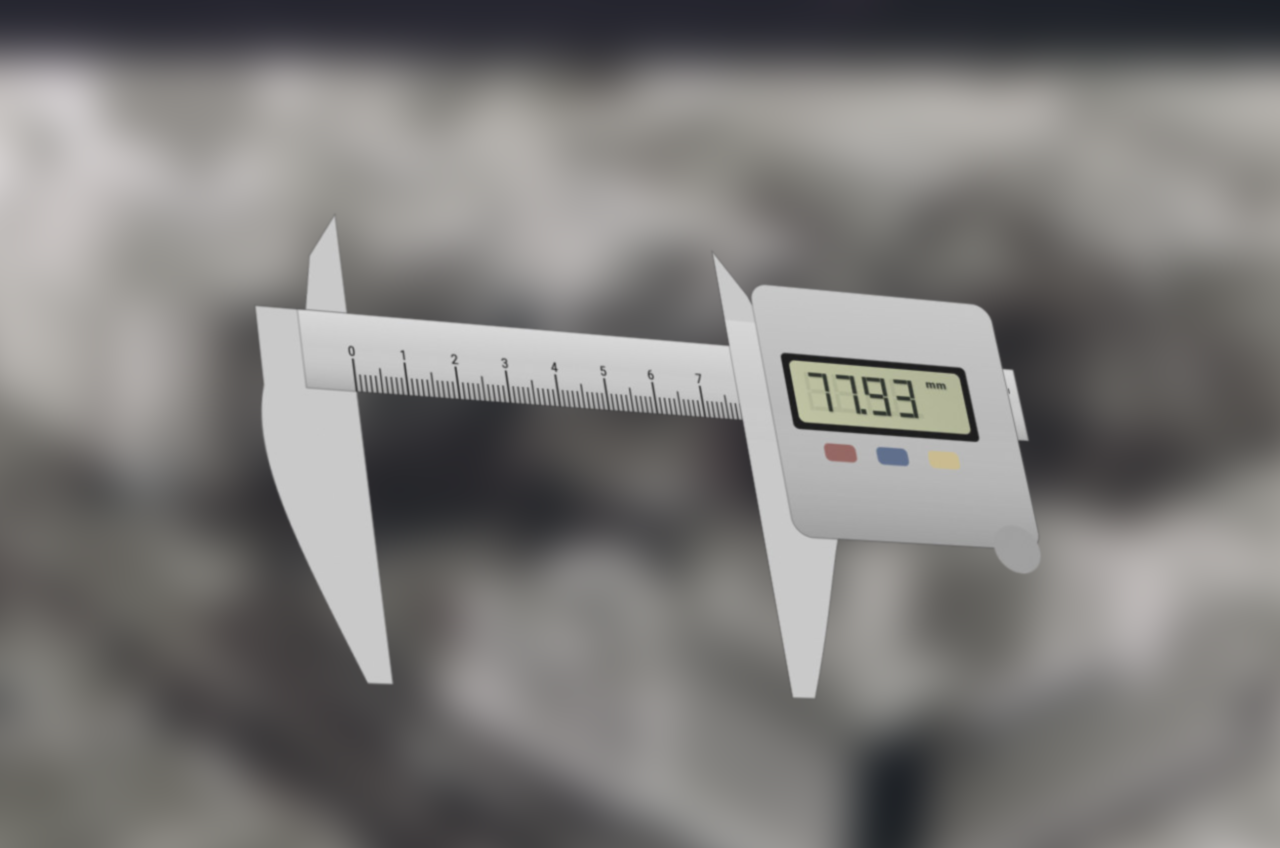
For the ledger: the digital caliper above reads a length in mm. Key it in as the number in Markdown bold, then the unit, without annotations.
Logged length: **77.93** mm
